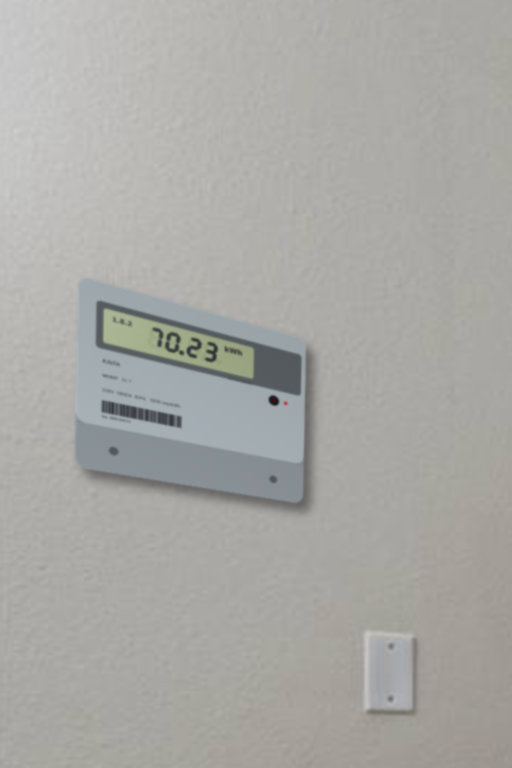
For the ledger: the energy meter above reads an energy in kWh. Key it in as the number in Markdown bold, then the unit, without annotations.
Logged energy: **70.23** kWh
